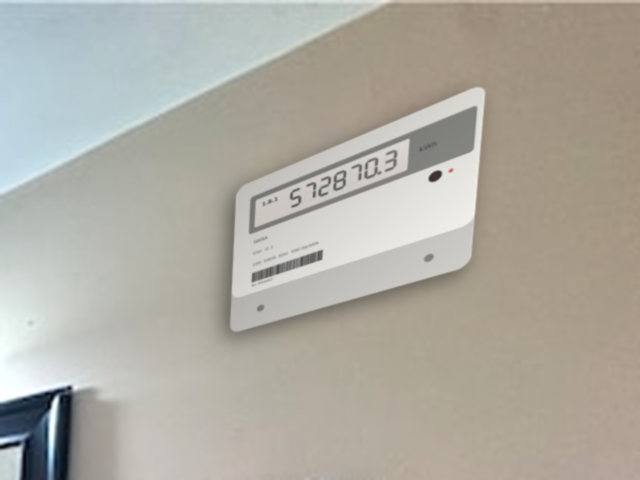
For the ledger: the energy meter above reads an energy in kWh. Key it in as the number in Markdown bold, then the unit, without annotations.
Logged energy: **572870.3** kWh
